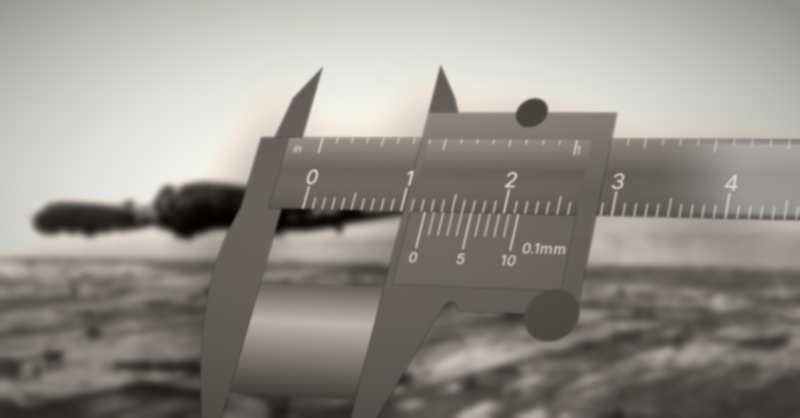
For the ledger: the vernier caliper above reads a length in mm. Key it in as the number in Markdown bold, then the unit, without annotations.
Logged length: **12.4** mm
